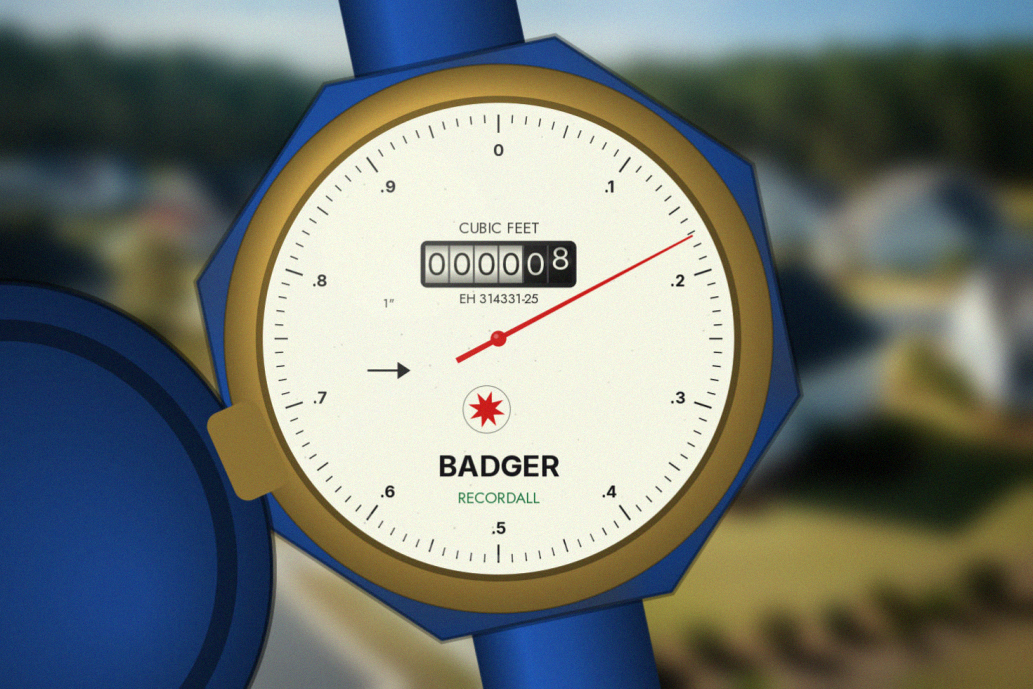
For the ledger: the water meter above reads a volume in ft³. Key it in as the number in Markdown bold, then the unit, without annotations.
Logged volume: **8.17** ft³
